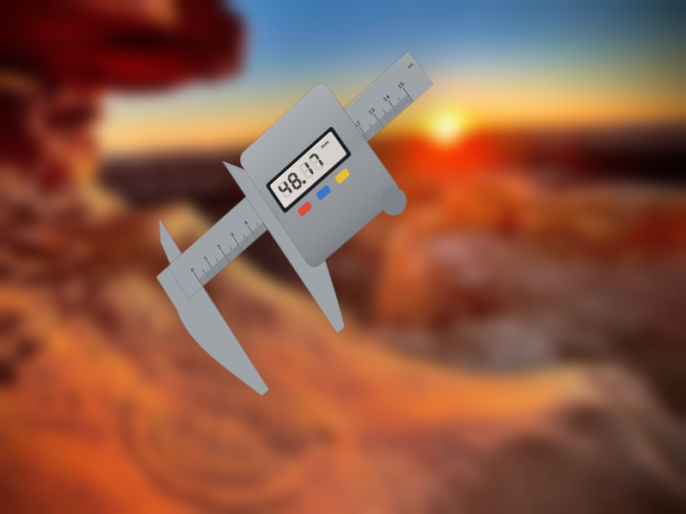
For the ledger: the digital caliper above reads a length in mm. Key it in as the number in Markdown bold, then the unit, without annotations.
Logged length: **48.17** mm
